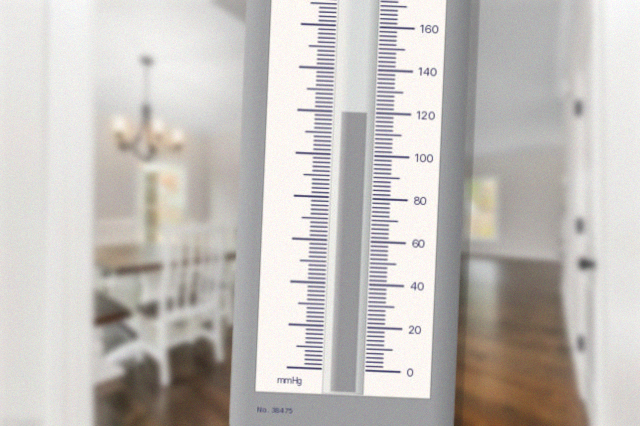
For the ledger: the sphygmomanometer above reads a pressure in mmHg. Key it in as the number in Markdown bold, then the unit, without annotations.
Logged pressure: **120** mmHg
